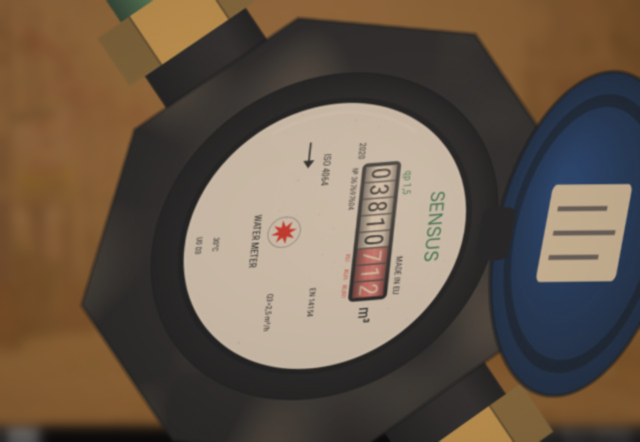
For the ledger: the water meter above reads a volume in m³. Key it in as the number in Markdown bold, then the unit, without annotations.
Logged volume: **3810.712** m³
